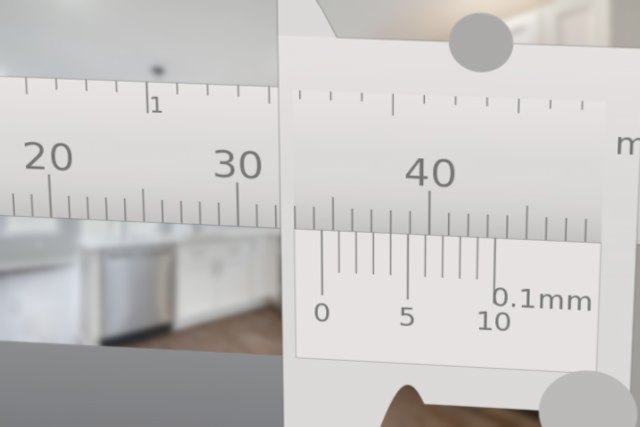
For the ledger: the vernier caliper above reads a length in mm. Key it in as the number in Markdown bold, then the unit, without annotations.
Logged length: **34.4** mm
